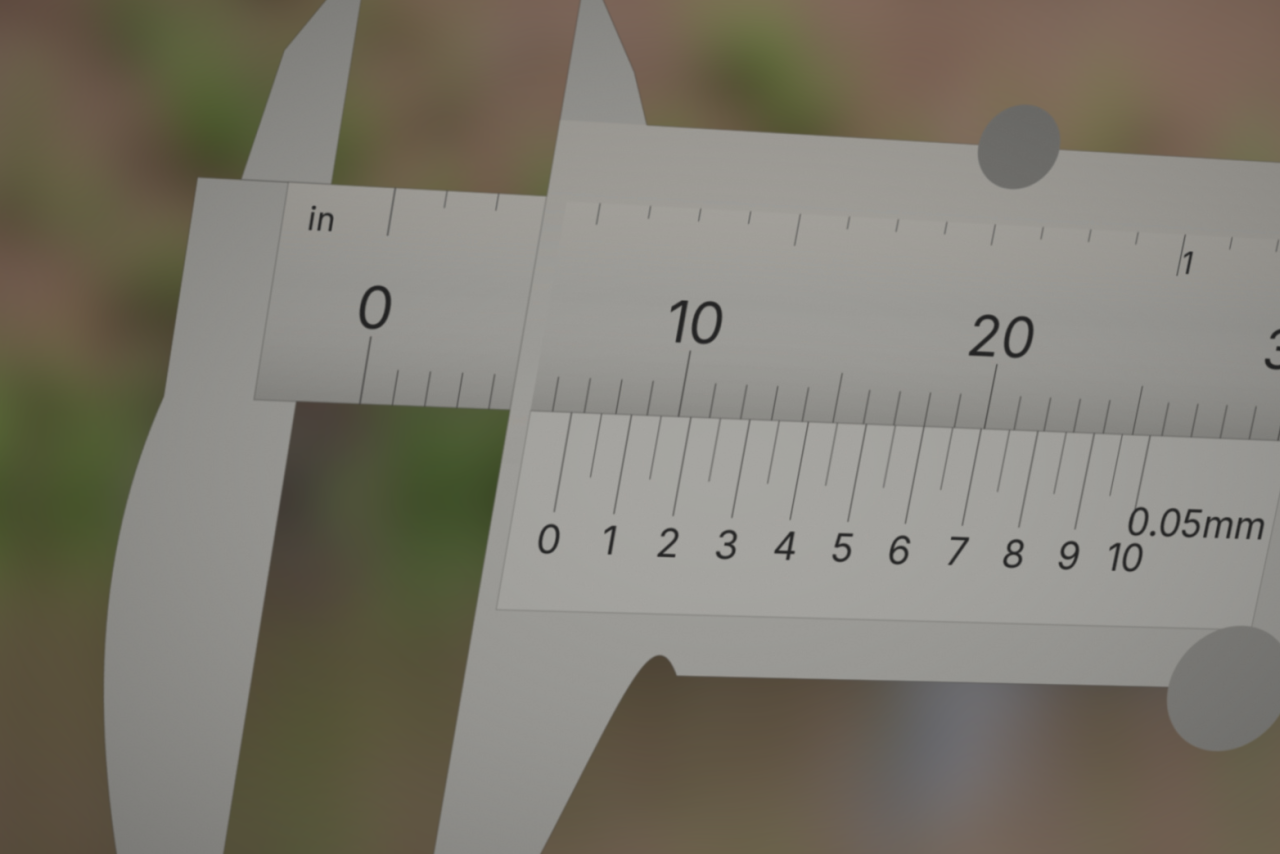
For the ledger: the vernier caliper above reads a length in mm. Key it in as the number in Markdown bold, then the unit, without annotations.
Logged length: **6.60** mm
